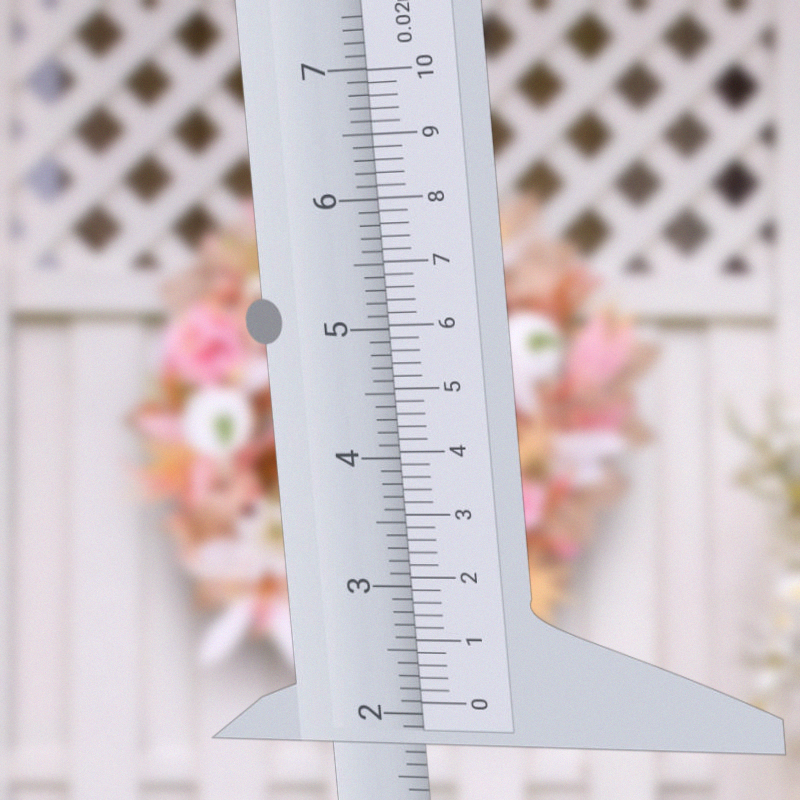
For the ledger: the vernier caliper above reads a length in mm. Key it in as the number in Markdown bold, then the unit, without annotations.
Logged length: **20.9** mm
